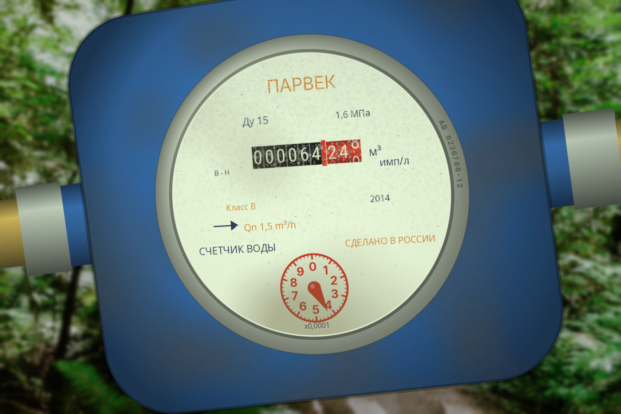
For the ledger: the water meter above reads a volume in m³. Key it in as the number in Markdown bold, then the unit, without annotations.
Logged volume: **64.2484** m³
